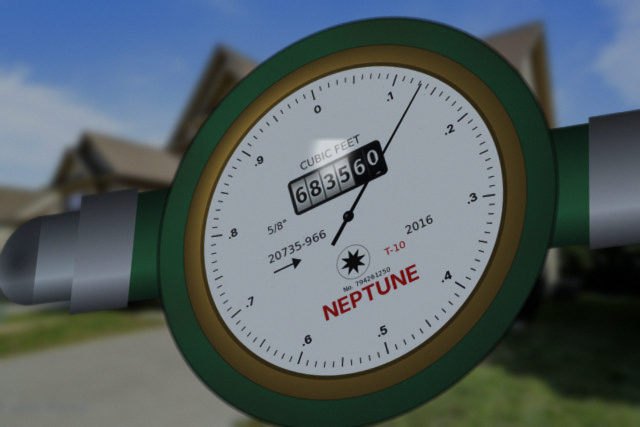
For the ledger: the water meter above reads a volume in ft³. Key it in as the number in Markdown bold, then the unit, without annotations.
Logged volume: **683560.13** ft³
